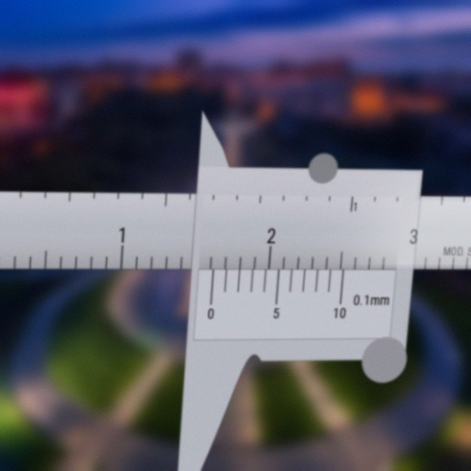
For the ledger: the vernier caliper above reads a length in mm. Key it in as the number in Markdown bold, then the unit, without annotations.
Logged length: **16.2** mm
